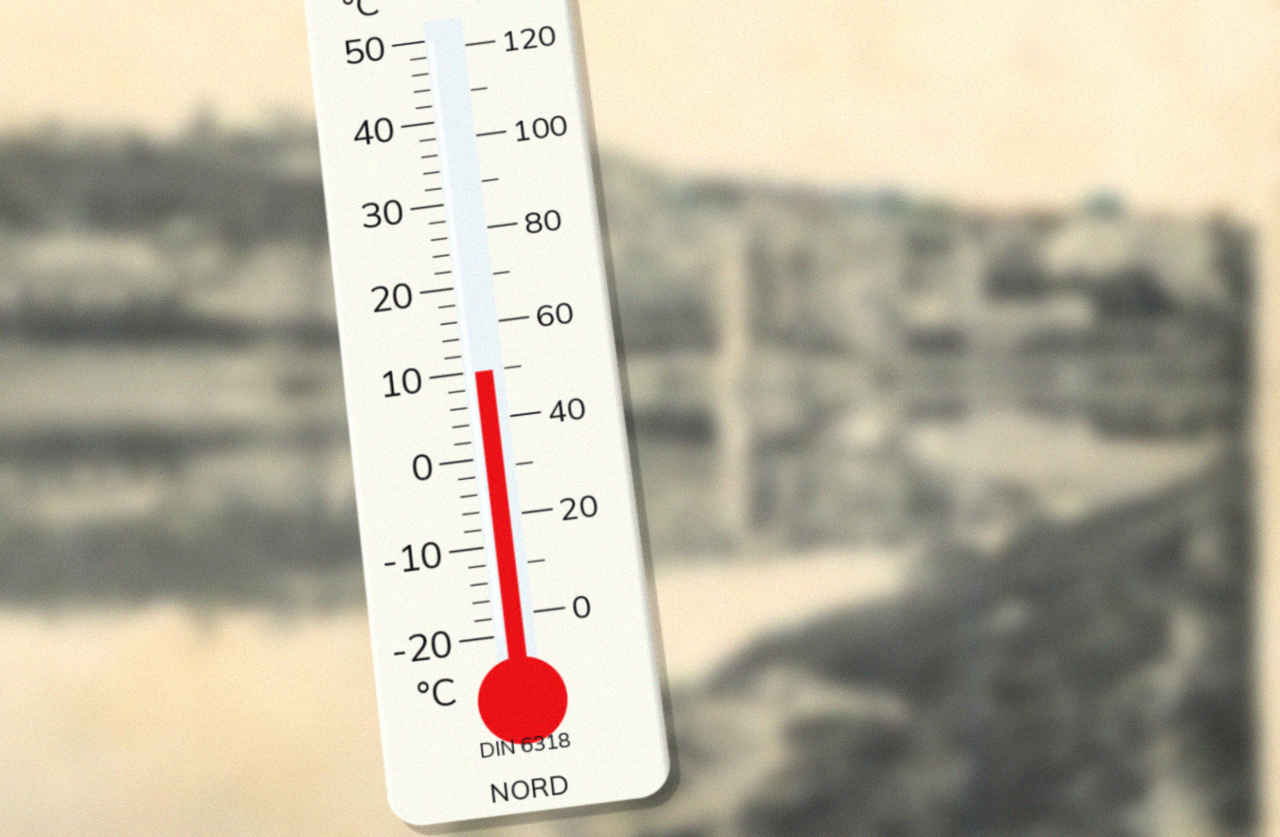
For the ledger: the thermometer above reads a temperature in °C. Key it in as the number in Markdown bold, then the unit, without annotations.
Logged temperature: **10** °C
